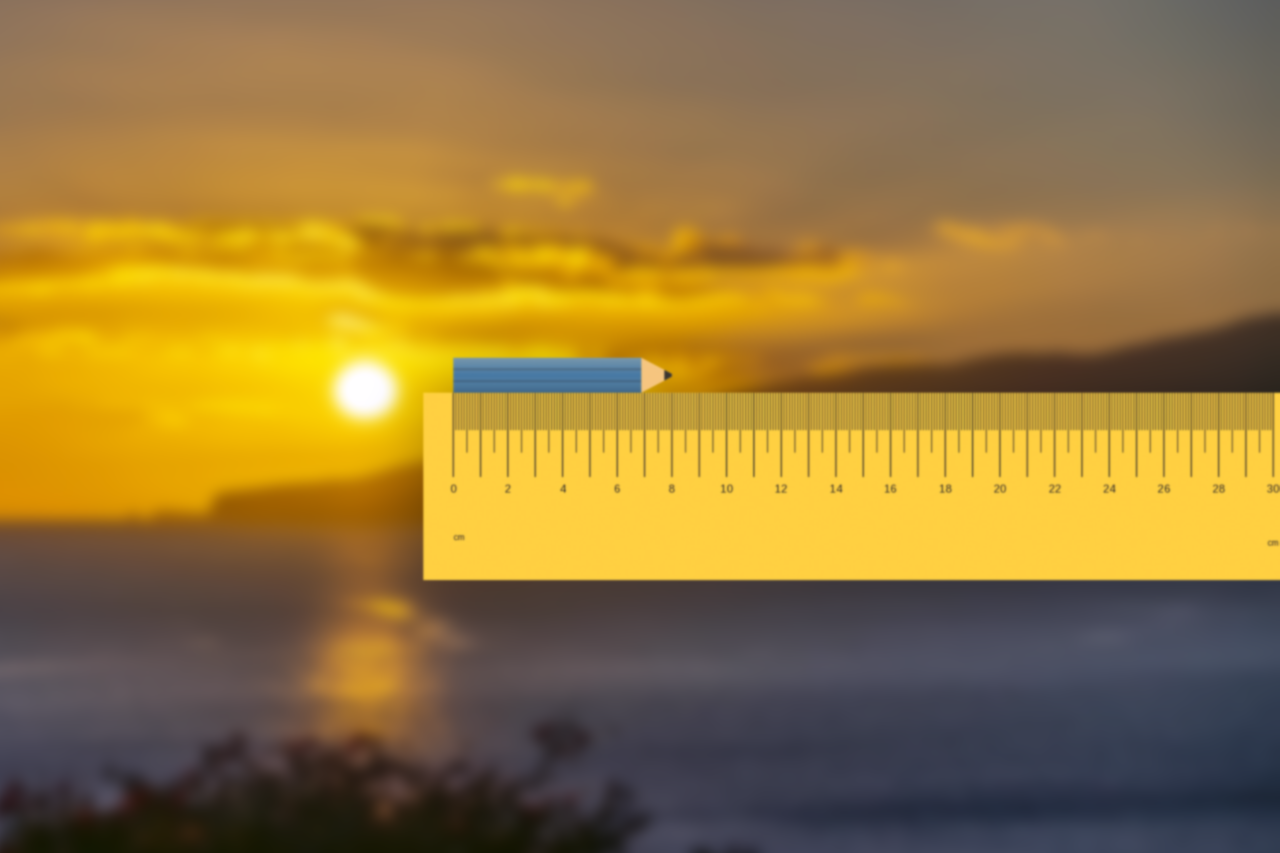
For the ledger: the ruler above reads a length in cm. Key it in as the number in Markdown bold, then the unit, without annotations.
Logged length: **8** cm
